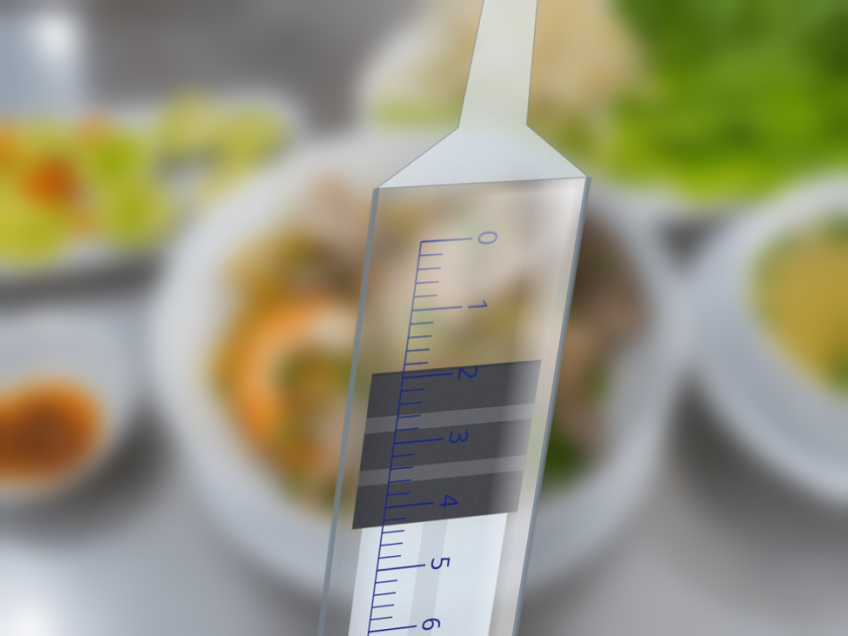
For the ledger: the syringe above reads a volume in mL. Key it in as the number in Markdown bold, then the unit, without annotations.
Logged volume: **1.9** mL
